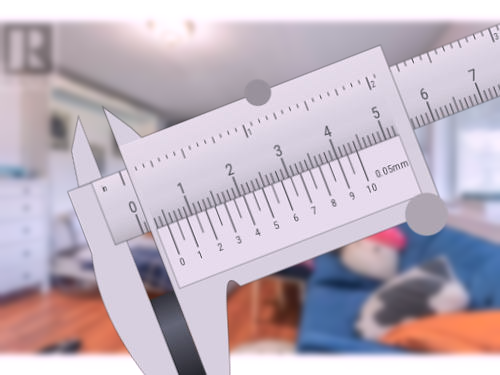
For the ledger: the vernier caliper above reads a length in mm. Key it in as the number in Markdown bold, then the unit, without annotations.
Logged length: **5.0** mm
